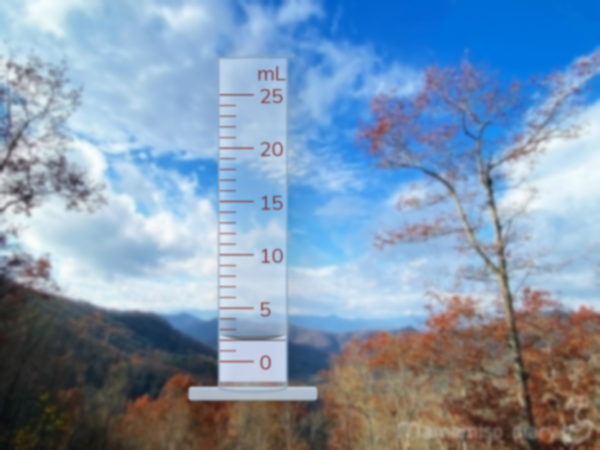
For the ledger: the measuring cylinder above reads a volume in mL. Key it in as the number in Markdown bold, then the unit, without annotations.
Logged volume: **2** mL
